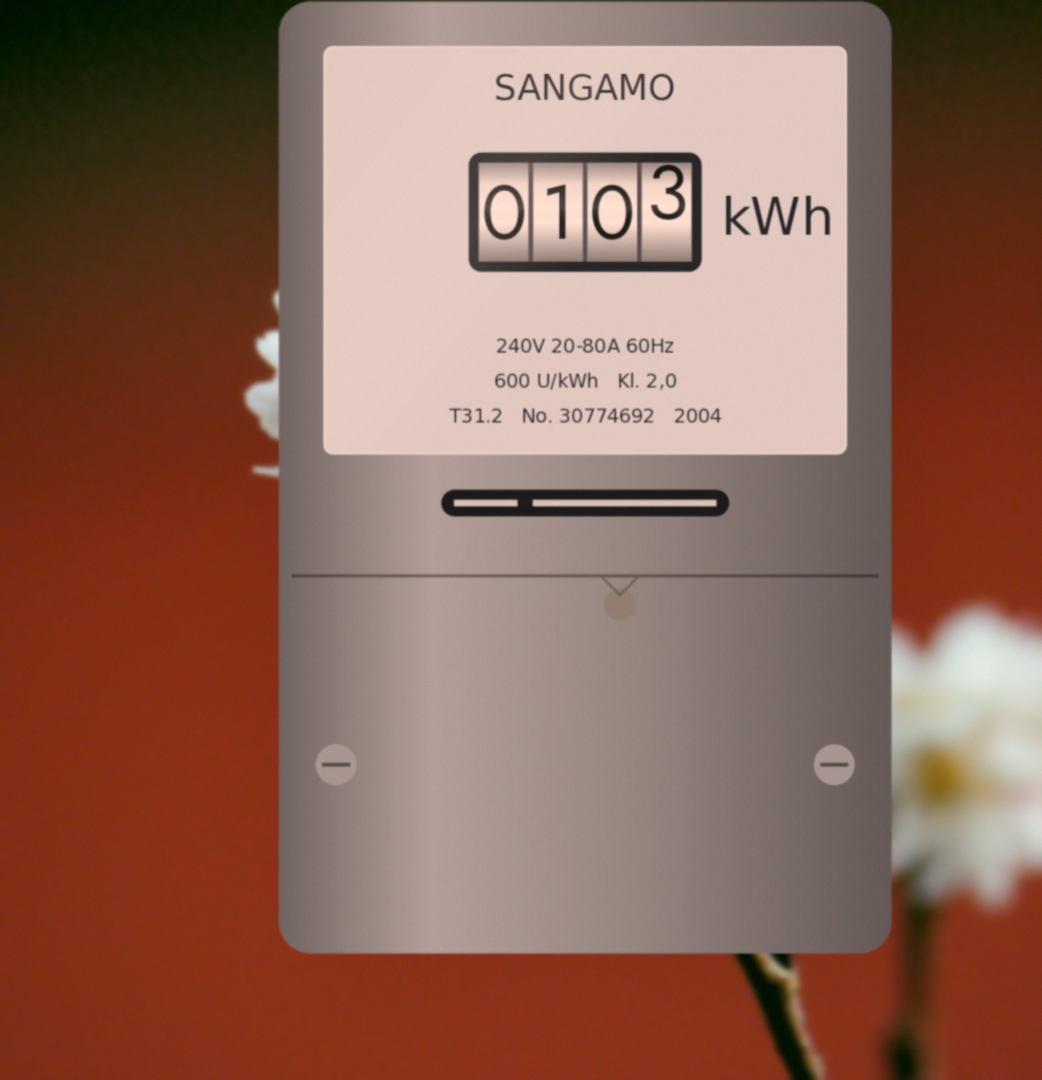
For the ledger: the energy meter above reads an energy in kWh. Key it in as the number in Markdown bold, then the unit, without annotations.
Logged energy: **103** kWh
